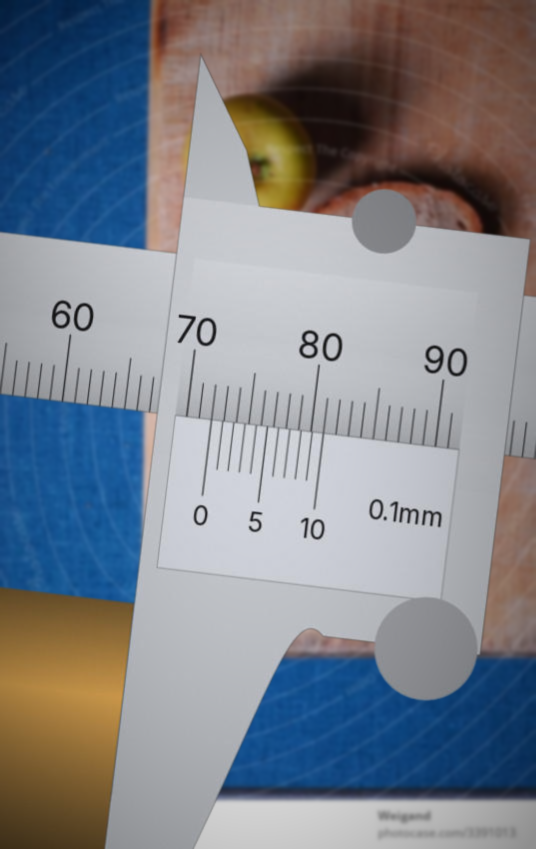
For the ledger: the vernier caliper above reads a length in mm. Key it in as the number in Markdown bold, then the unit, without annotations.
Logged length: **72.0** mm
